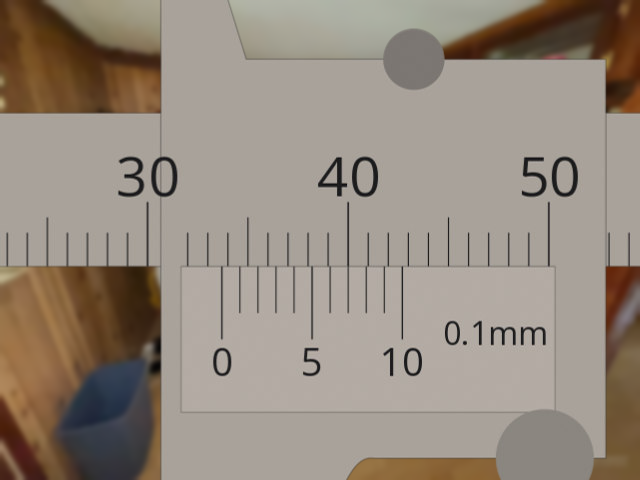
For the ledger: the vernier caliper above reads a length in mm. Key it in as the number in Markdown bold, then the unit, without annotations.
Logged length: **33.7** mm
